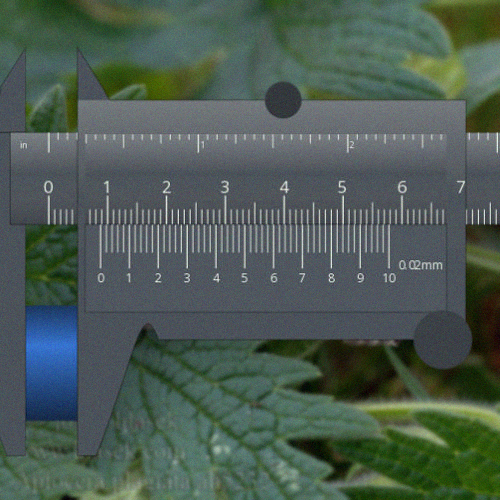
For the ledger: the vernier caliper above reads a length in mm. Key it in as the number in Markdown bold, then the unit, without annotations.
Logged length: **8.8** mm
